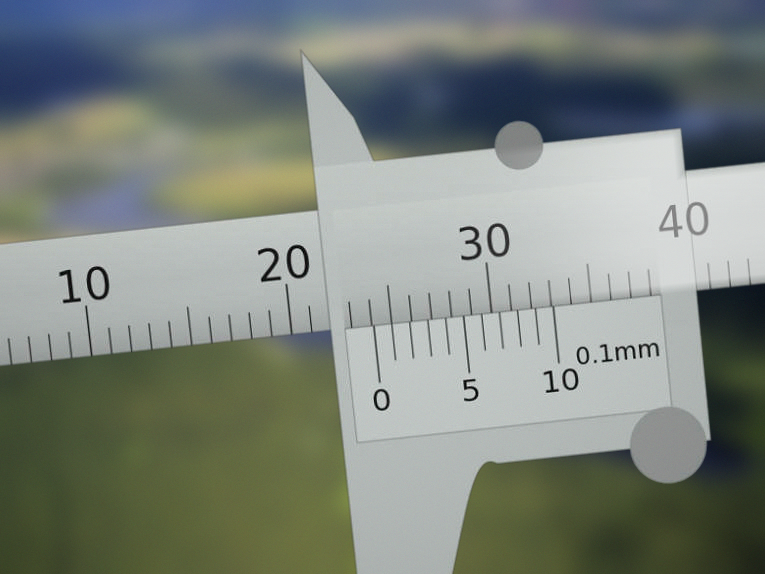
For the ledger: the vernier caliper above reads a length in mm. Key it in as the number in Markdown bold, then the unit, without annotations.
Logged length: **24.1** mm
